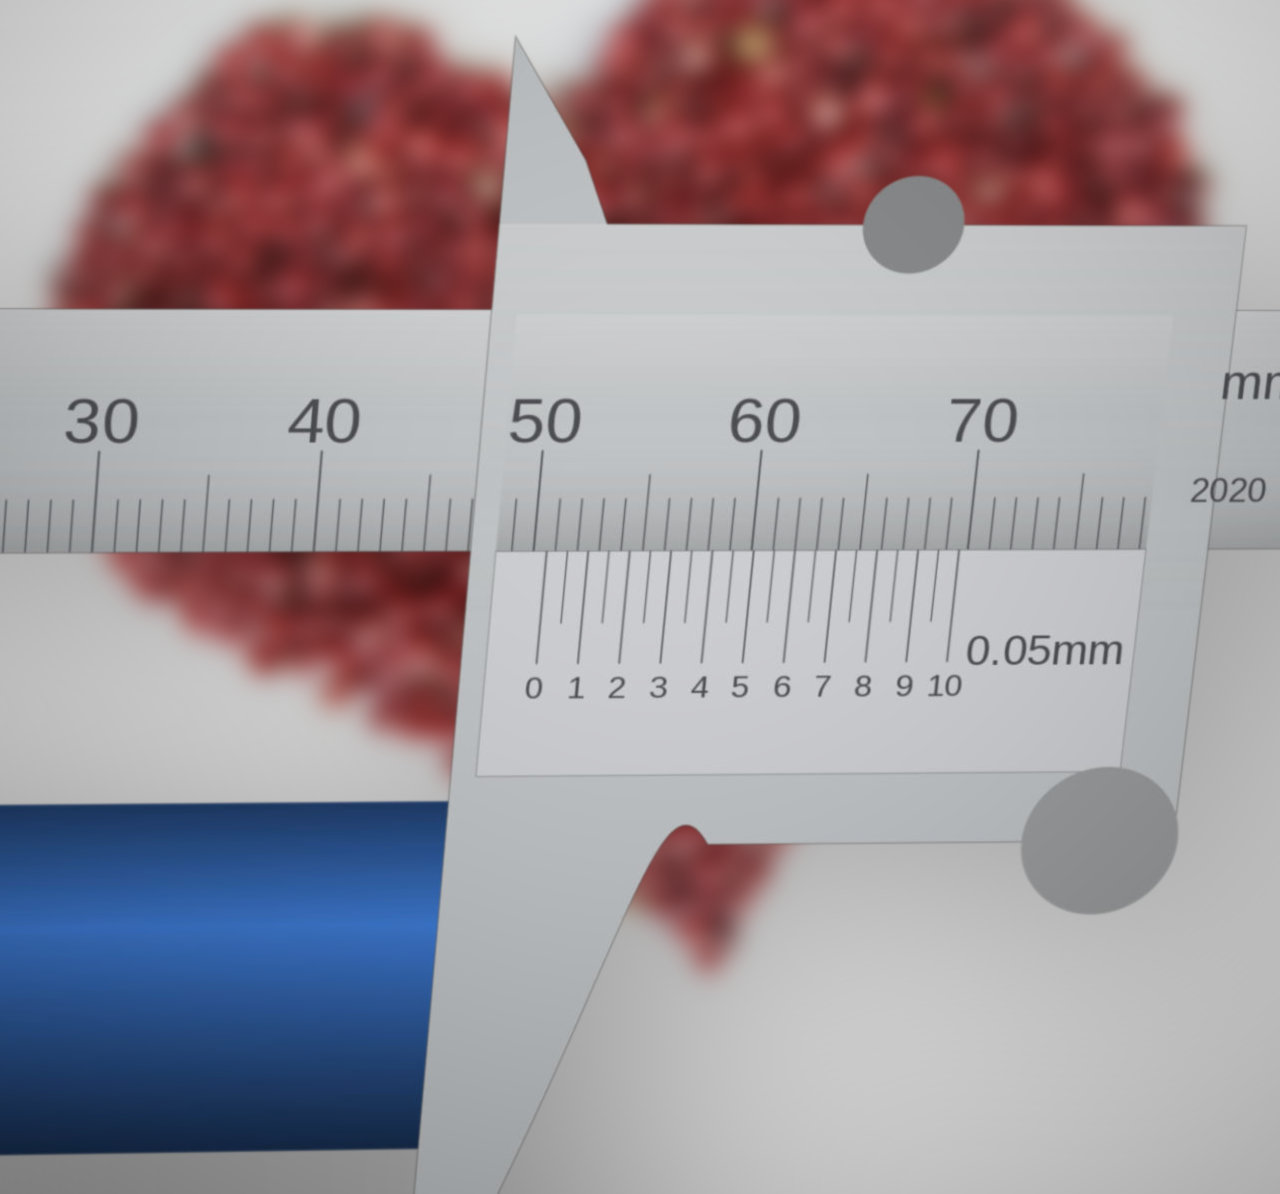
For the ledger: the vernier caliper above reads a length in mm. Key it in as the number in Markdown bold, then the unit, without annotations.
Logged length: **50.6** mm
